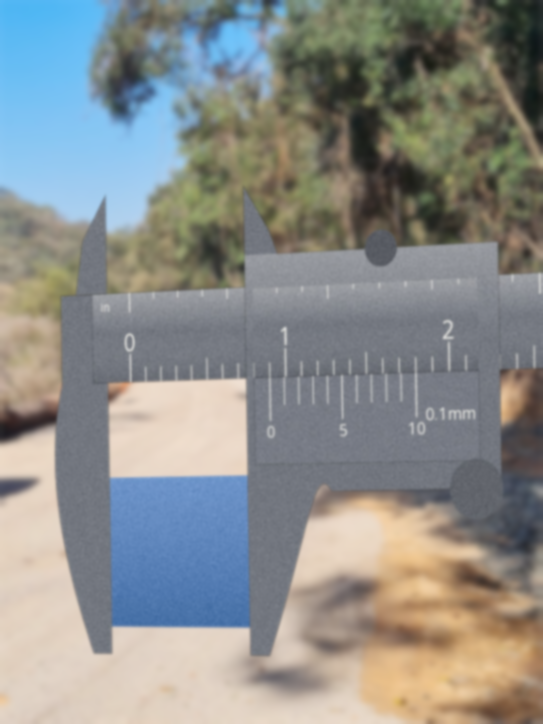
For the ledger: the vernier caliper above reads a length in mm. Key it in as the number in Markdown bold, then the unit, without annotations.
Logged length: **9.0** mm
